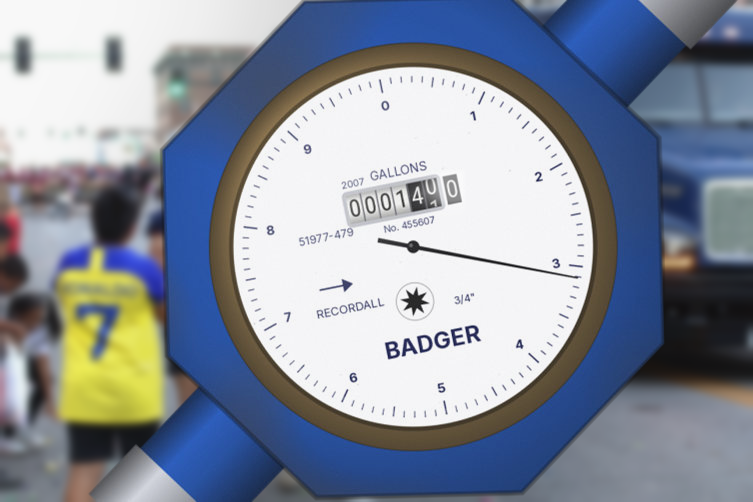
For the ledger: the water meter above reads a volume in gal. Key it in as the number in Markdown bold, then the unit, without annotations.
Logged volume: **1403.1** gal
